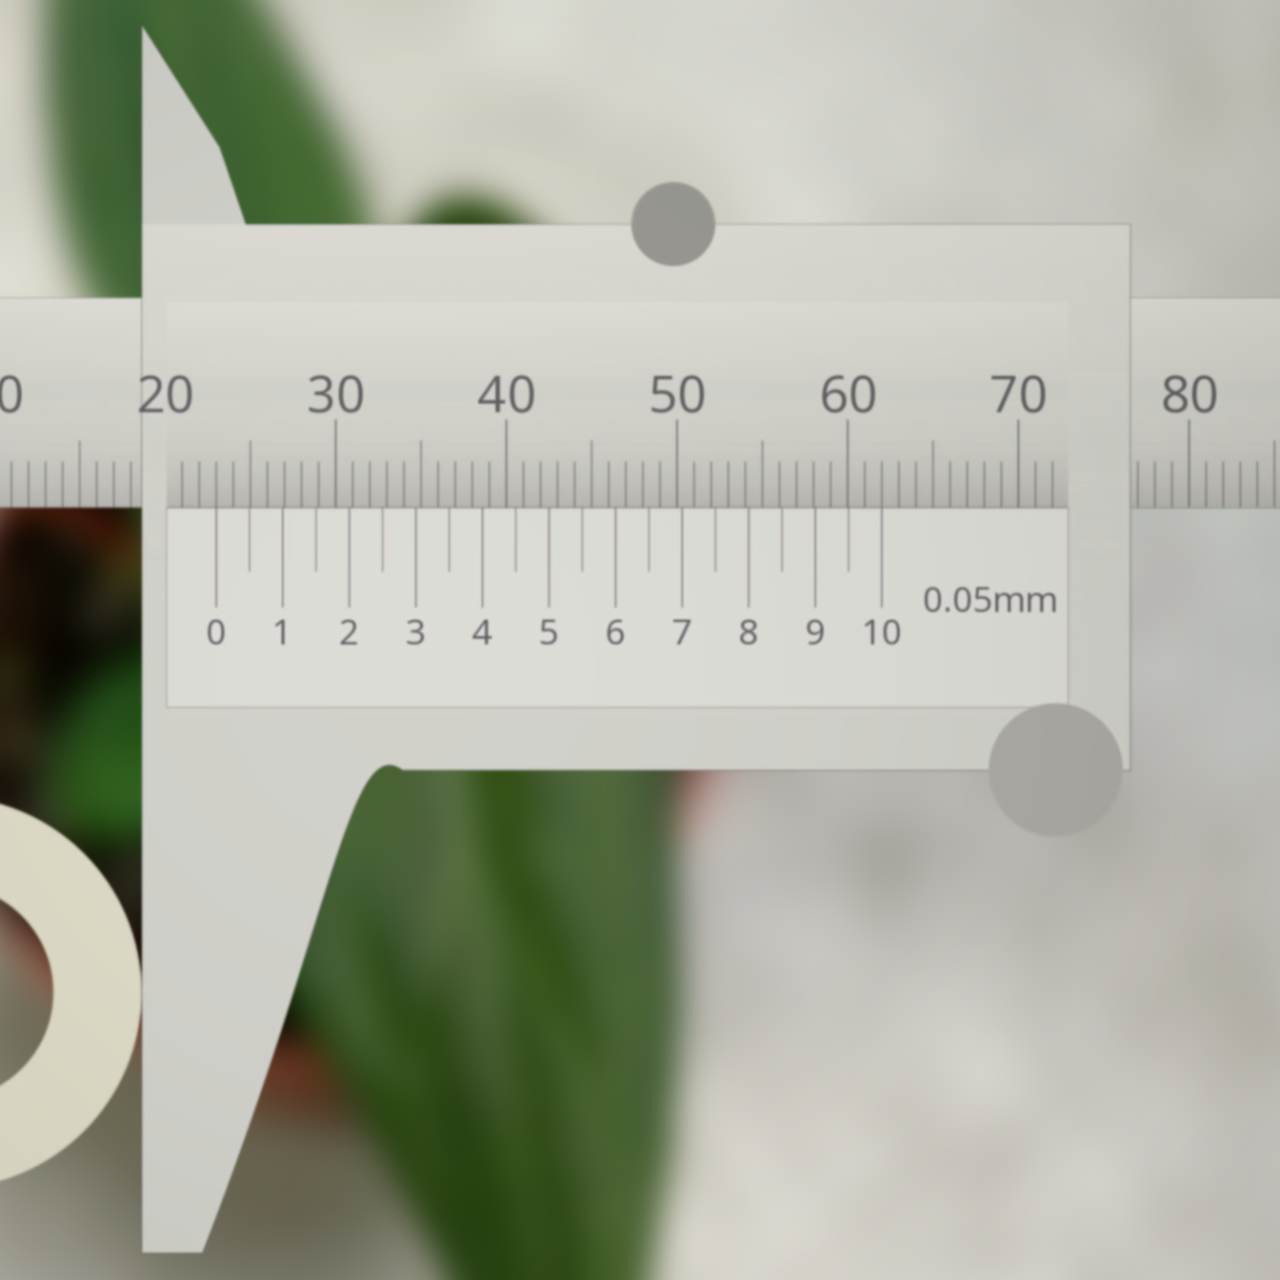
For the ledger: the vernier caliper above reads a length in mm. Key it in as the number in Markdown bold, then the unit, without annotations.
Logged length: **23.0** mm
